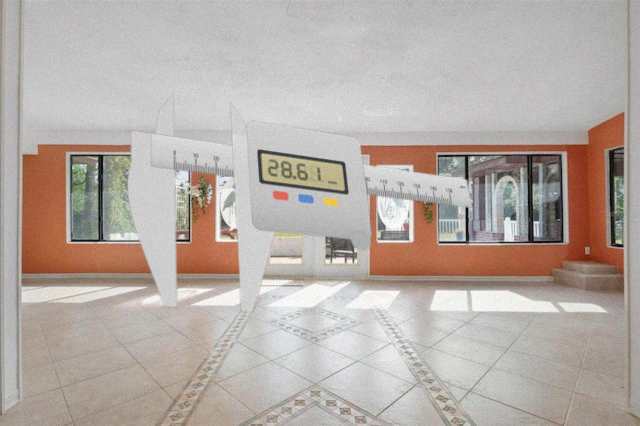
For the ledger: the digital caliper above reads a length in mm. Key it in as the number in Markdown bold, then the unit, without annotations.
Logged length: **28.61** mm
